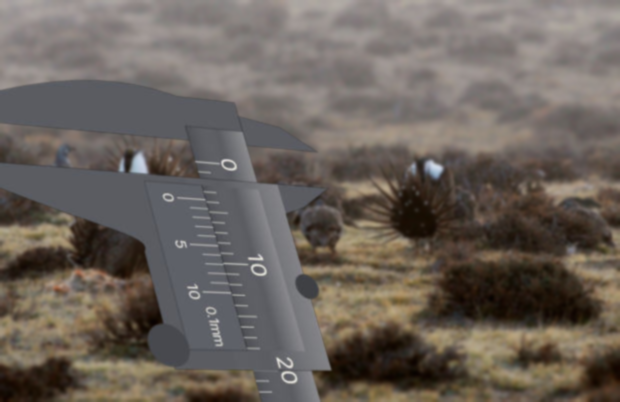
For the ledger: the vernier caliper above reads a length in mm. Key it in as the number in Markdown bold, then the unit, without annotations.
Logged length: **3.8** mm
